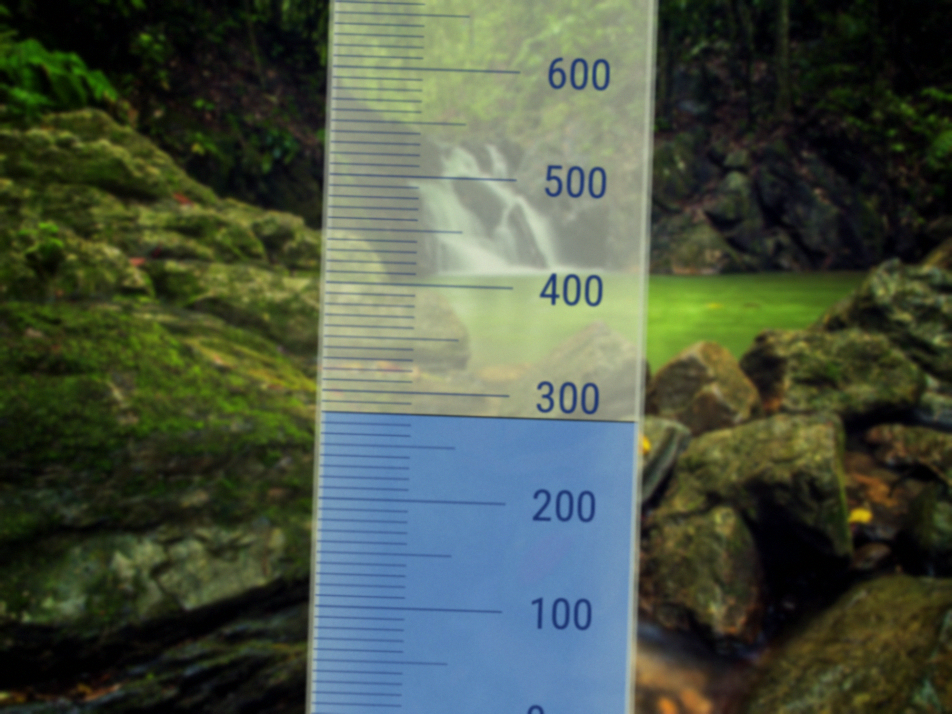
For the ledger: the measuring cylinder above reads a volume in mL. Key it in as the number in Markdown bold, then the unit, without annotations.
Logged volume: **280** mL
